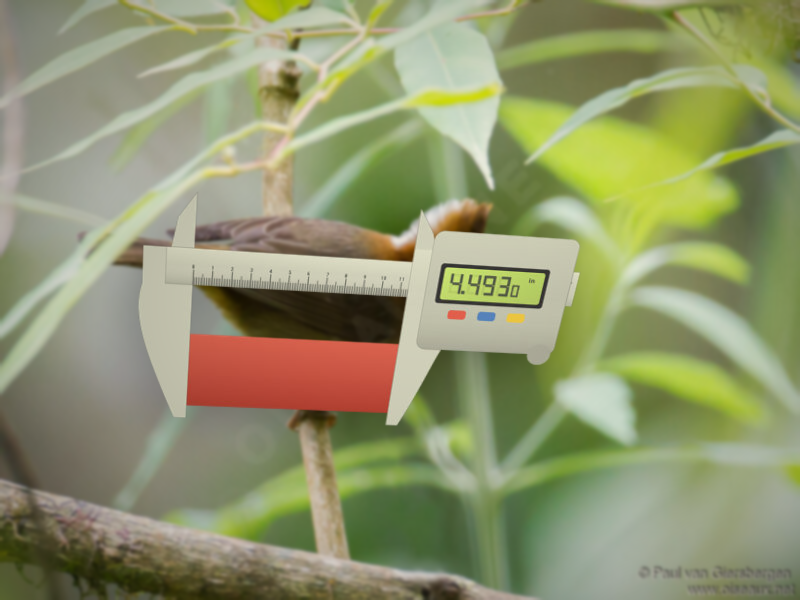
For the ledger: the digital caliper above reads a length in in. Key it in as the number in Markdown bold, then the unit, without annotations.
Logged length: **4.4930** in
